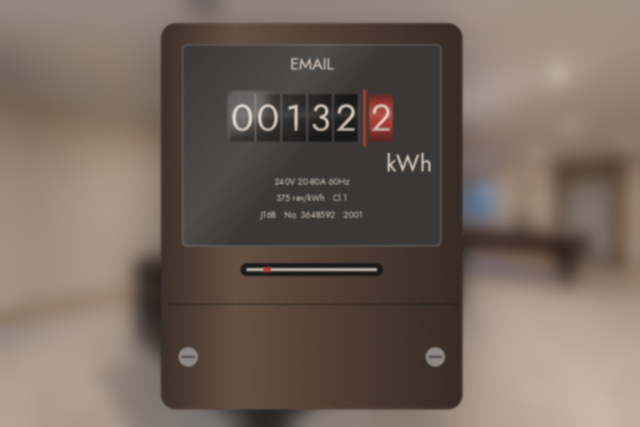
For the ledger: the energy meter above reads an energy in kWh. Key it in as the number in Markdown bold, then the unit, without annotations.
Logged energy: **132.2** kWh
